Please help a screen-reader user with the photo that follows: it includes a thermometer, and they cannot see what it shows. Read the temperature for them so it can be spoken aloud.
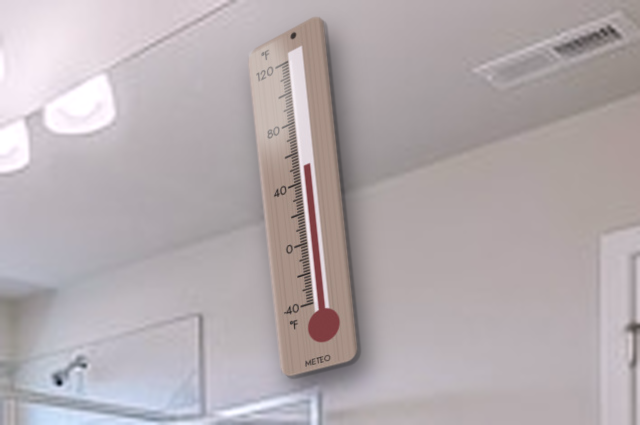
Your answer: 50 °F
